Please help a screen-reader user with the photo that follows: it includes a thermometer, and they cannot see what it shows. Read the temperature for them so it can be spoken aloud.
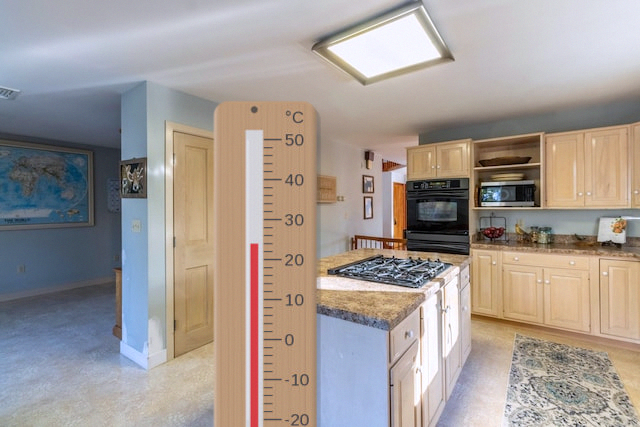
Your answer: 24 °C
